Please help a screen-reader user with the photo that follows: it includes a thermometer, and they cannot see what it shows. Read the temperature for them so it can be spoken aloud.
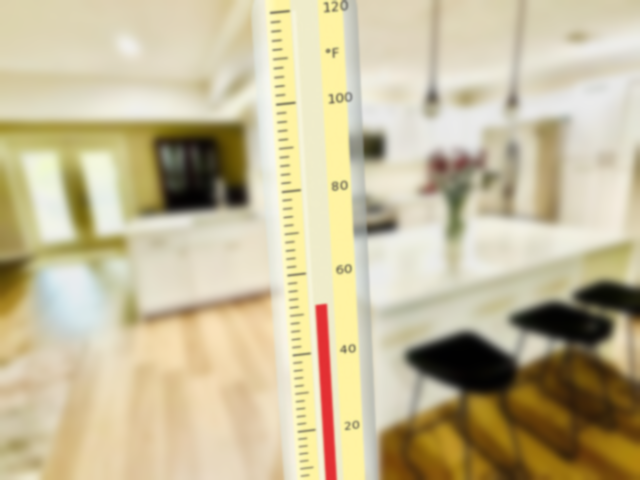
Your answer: 52 °F
